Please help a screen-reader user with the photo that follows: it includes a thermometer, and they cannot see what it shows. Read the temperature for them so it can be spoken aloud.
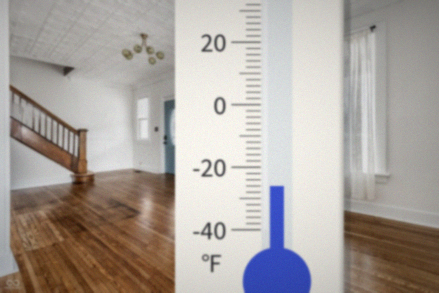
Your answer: -26 °F
